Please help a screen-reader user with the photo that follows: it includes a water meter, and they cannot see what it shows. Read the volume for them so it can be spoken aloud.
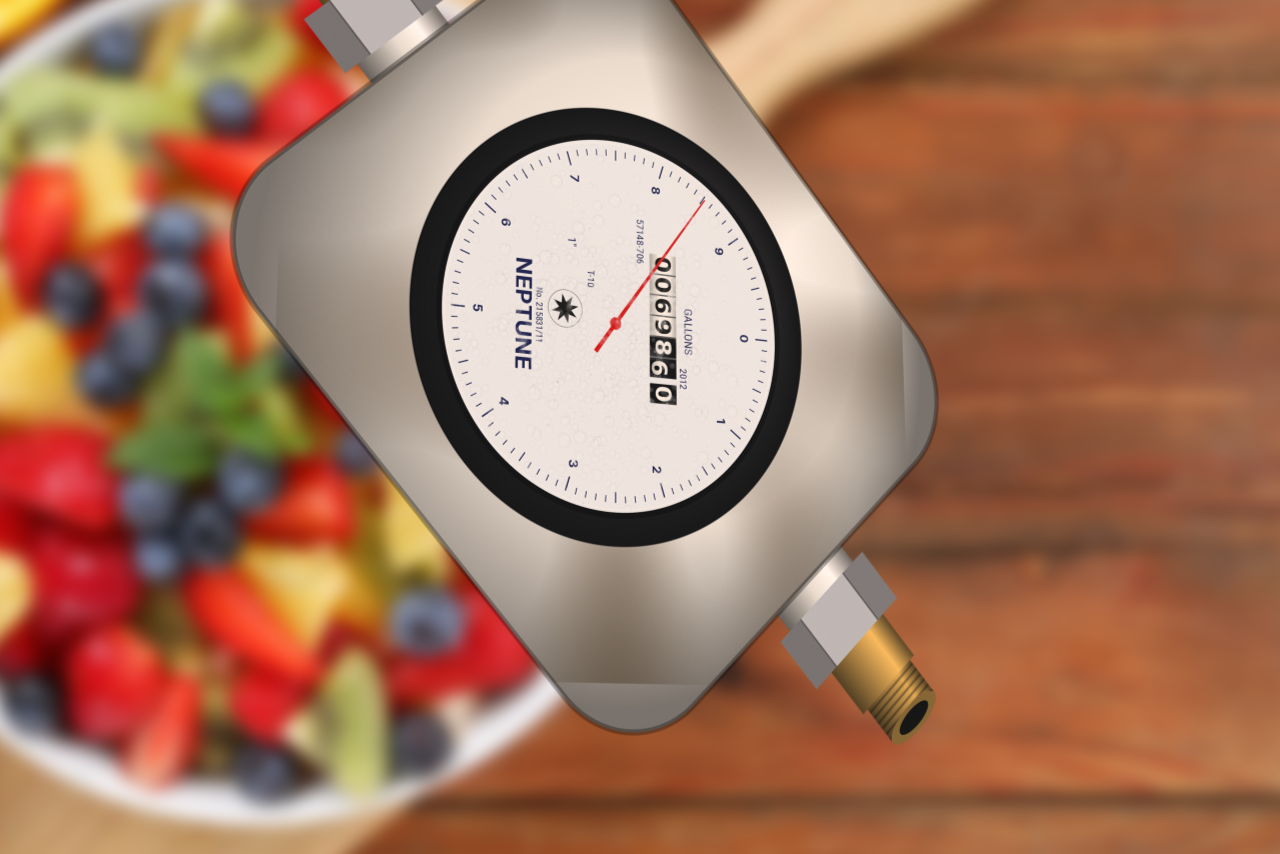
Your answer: 69858.5 gal
